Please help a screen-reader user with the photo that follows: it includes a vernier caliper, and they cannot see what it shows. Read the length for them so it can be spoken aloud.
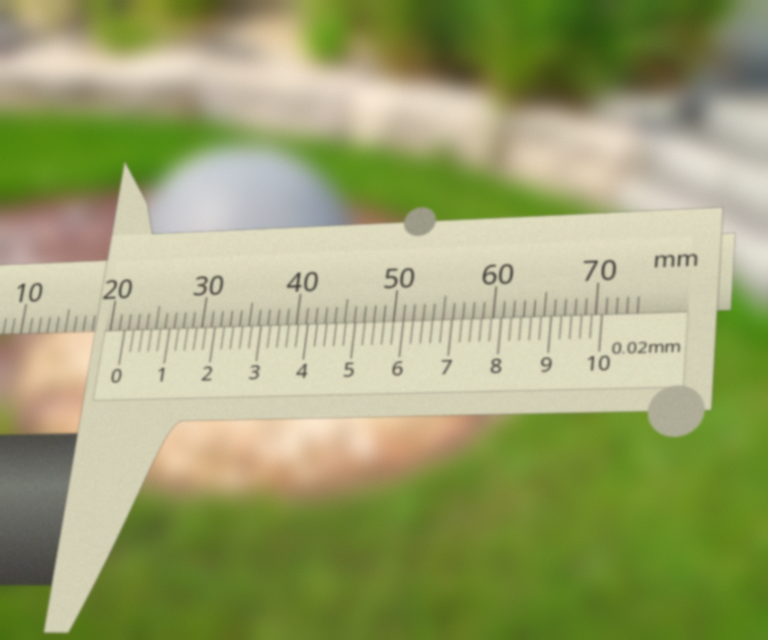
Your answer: 21.6 mm
